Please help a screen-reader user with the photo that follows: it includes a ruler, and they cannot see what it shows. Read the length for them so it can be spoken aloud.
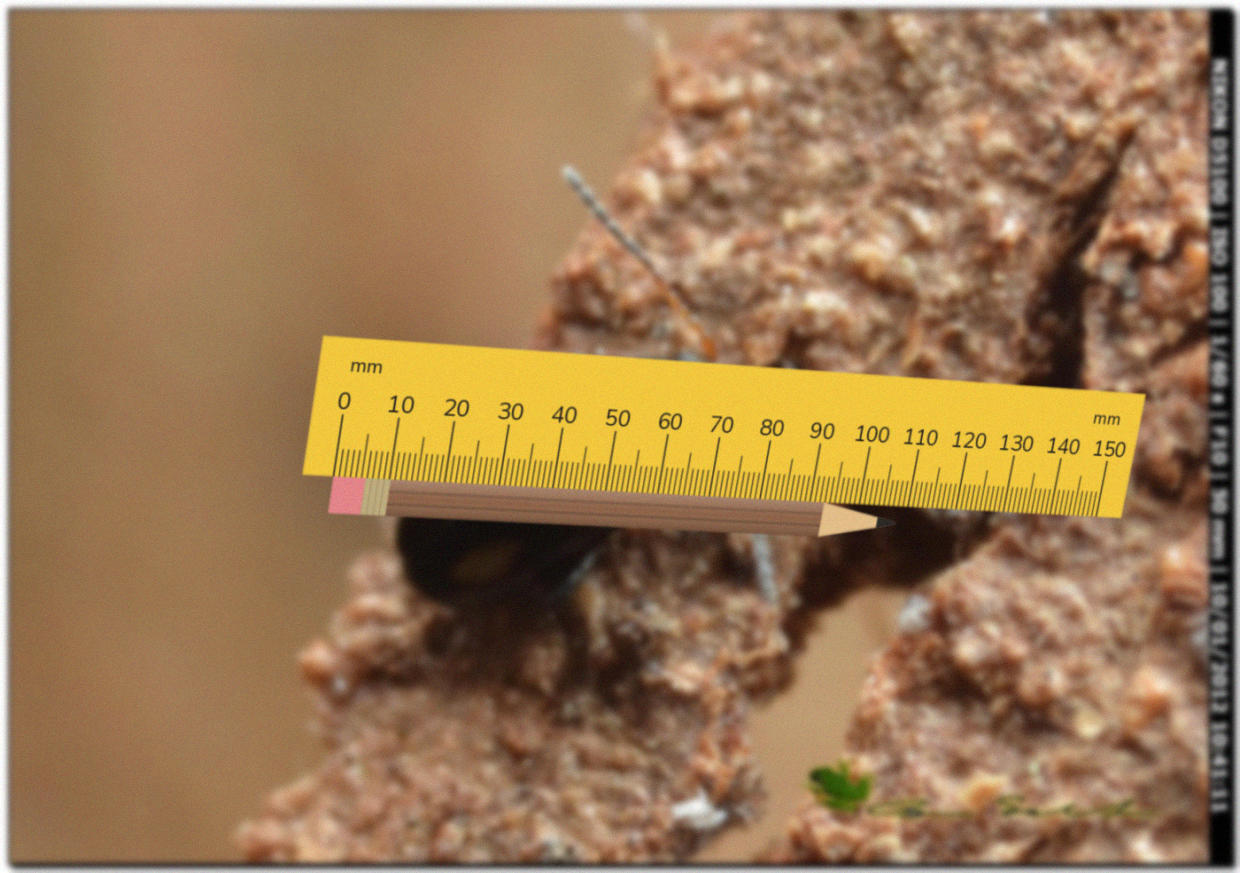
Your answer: 108 mm
